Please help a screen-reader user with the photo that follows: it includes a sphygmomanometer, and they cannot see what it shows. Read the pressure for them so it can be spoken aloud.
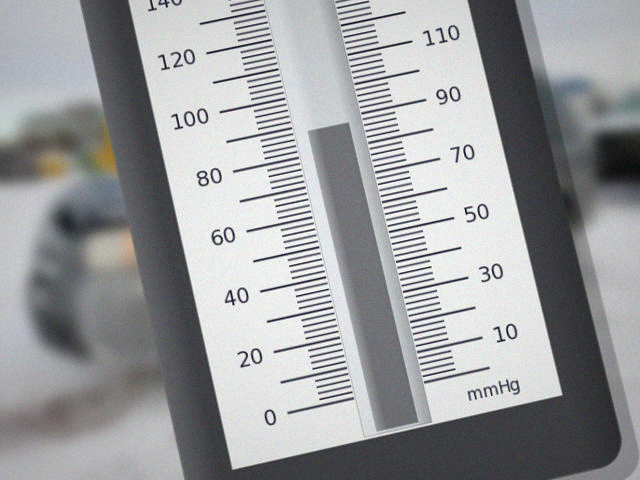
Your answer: 88 mmHg
